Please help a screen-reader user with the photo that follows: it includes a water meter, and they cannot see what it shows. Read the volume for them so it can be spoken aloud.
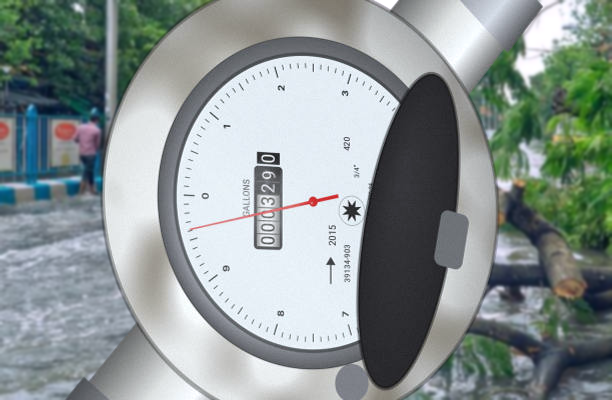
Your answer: 3289.6 gal
